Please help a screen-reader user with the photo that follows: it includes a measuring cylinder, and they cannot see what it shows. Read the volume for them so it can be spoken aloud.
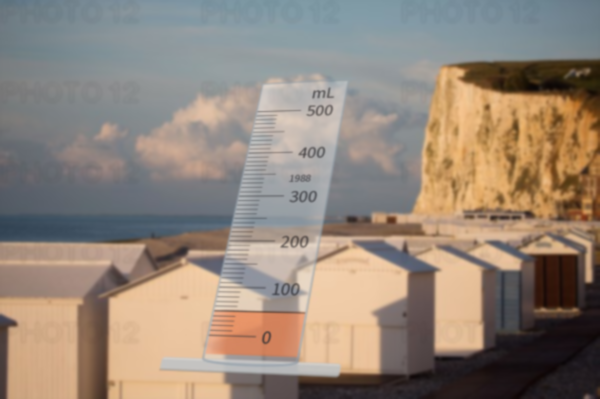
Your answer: 50 mL
